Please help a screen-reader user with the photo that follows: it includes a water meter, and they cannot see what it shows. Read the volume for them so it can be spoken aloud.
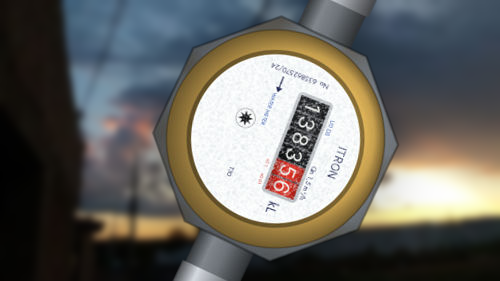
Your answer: 1383.56 kL
